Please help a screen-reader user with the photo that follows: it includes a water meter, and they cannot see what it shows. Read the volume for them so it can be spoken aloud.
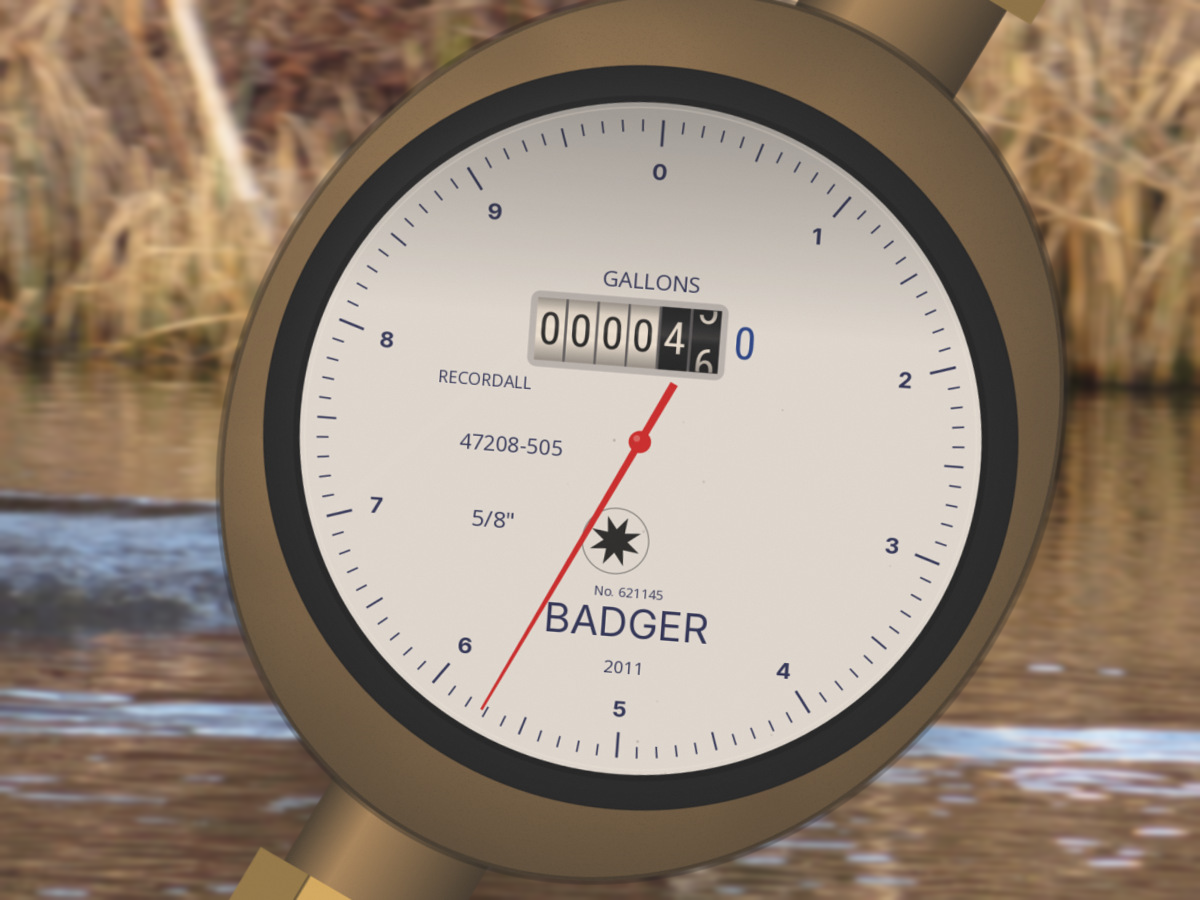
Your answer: 455.7 gal
